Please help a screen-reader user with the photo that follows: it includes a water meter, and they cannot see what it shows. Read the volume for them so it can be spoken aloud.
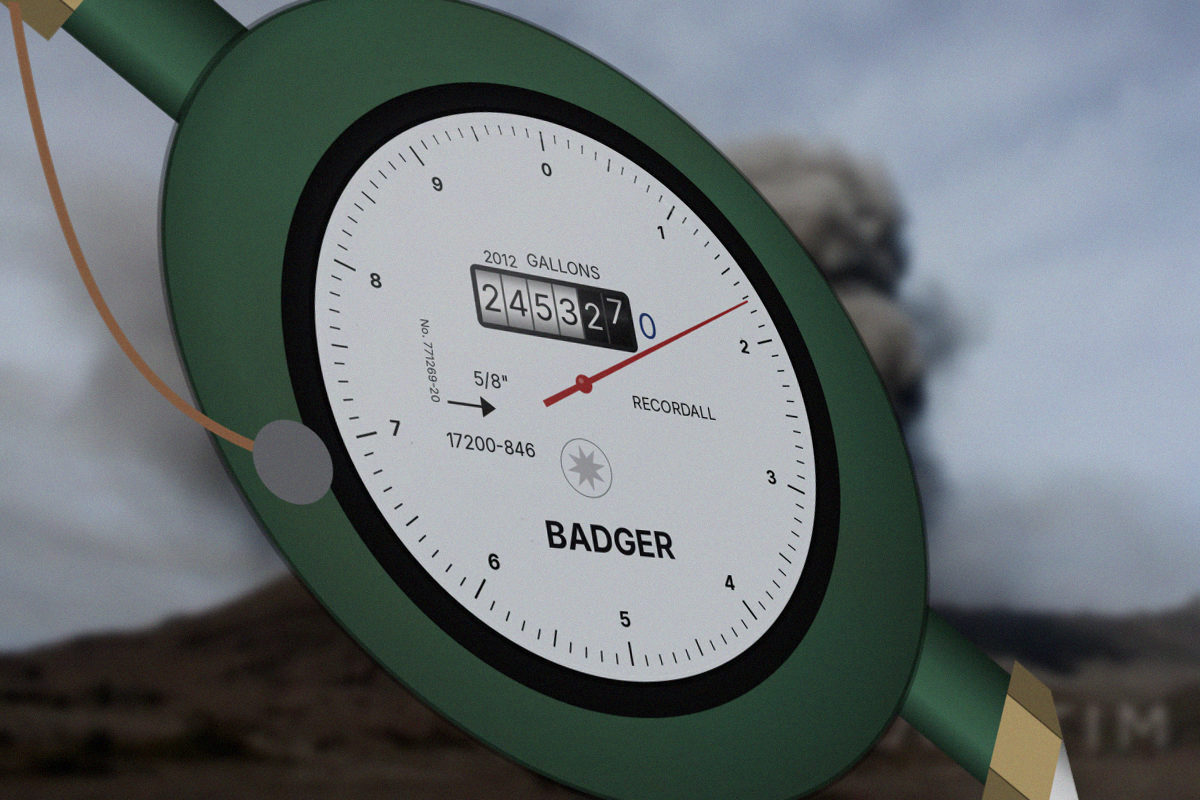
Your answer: 2453271.7 gal
